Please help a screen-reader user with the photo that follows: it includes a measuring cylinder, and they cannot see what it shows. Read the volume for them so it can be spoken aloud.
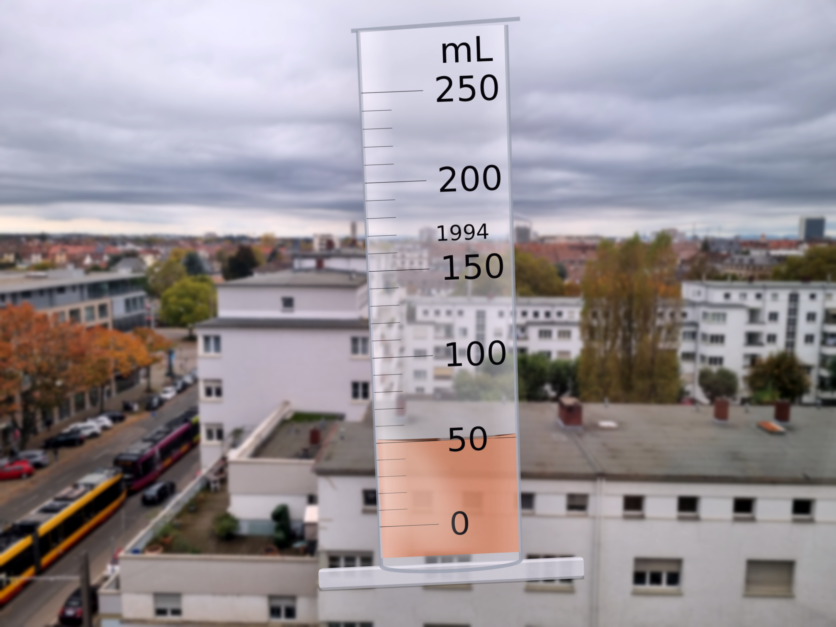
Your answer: 50 mL
